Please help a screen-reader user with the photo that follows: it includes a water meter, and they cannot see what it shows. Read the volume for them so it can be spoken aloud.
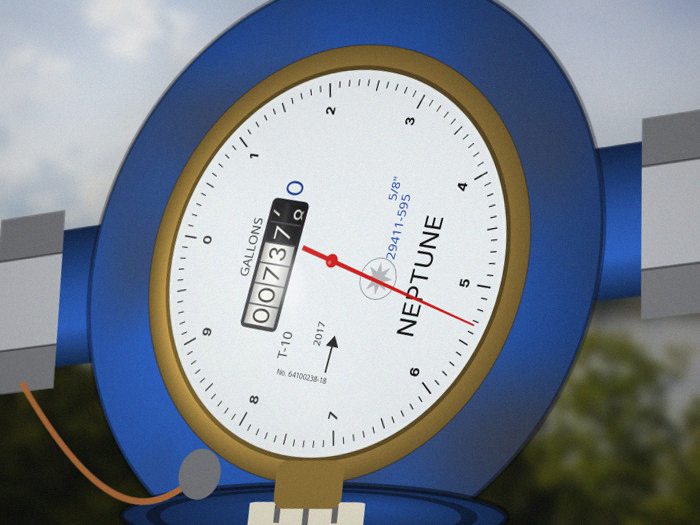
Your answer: 73775.3 gal
